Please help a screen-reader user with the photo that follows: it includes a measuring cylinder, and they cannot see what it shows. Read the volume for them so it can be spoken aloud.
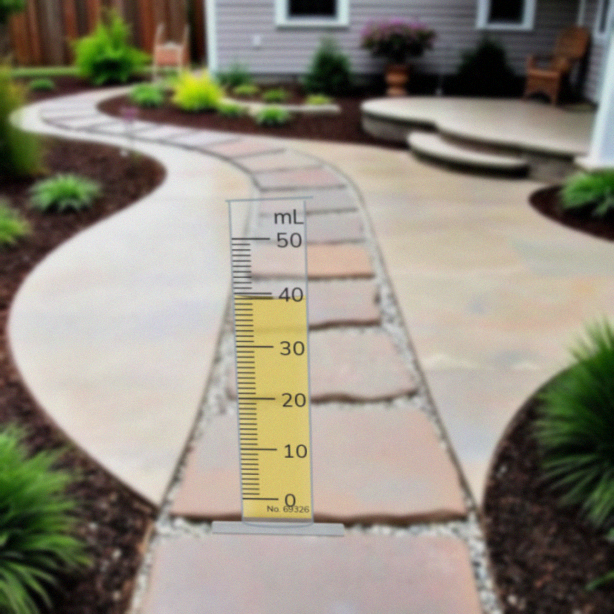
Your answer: 39 mL
